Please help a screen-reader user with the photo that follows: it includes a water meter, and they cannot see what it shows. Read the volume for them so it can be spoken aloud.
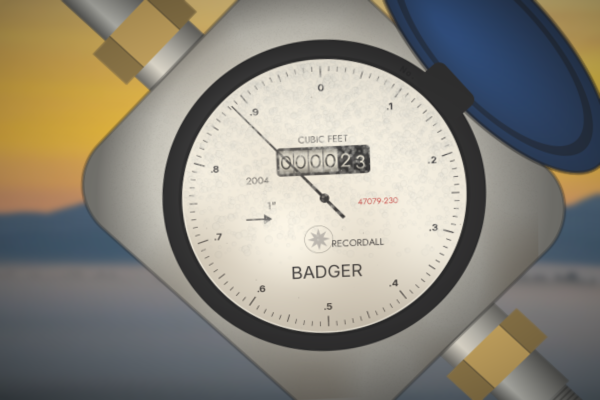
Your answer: 22.88 ft³
